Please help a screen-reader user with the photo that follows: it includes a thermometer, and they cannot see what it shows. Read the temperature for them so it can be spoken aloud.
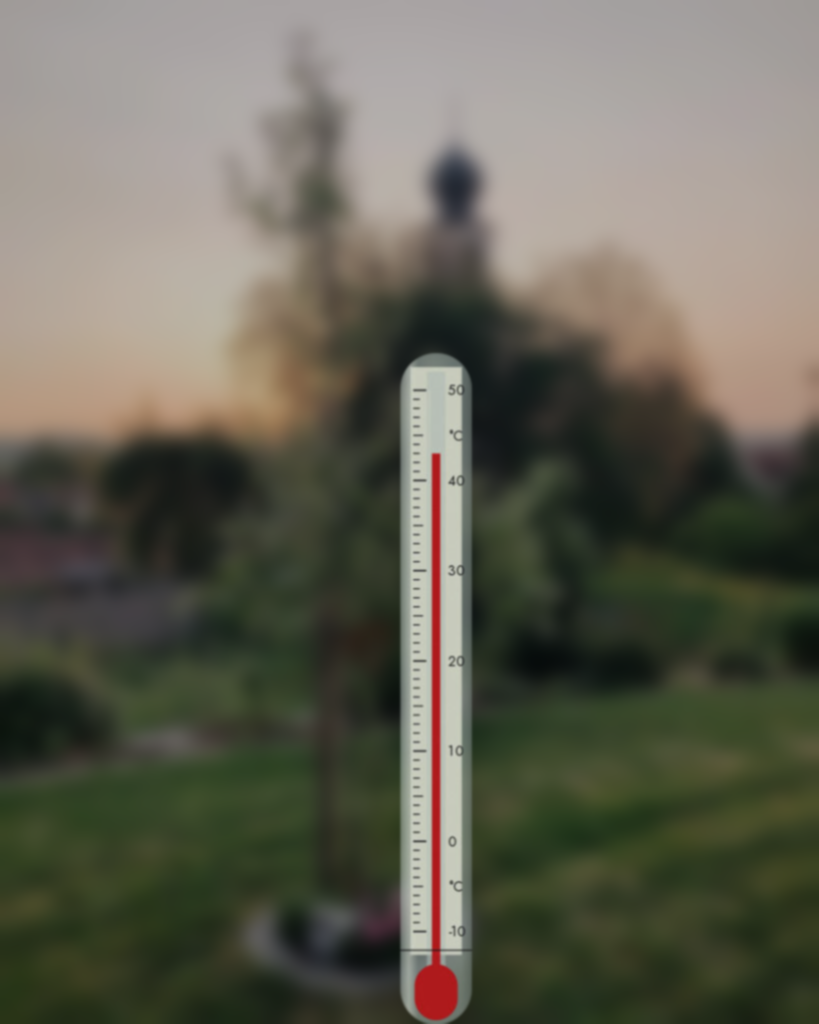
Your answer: 43 °C
